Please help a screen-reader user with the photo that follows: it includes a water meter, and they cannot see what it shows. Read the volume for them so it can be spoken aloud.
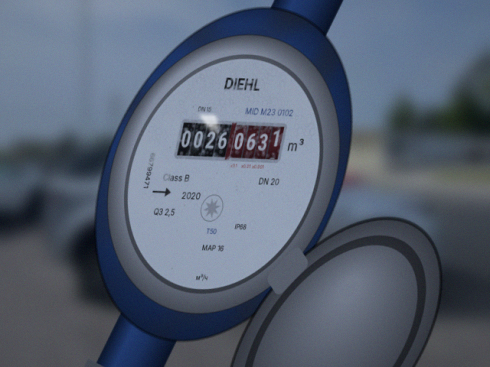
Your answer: 26.0631 m³
